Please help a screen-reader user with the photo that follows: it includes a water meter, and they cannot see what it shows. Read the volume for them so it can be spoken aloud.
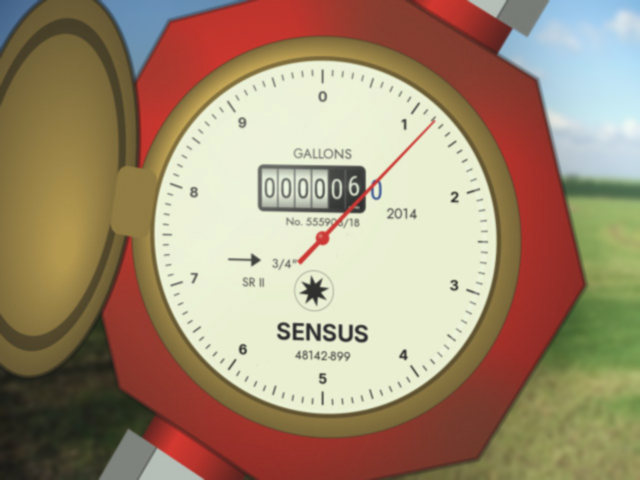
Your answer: 61.2 gal
